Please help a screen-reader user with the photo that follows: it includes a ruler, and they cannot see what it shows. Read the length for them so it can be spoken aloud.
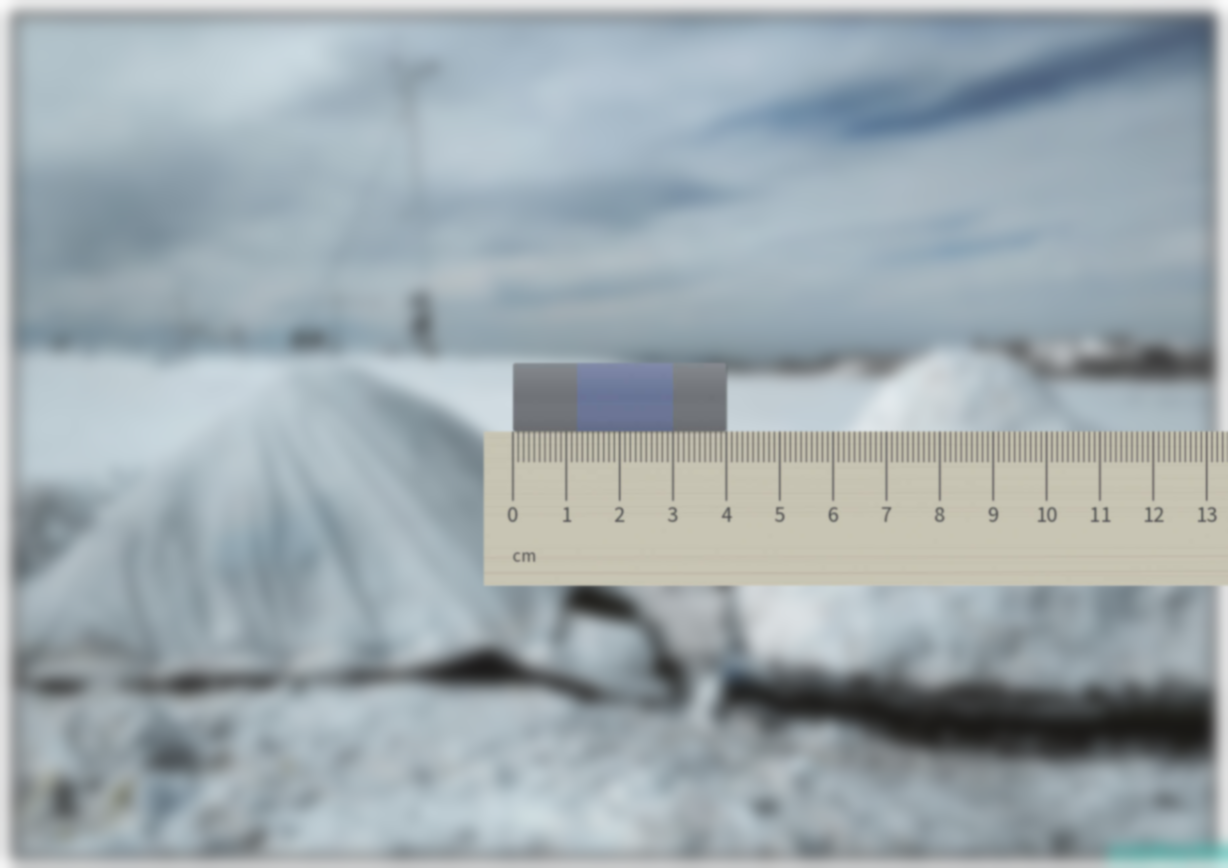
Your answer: 4 cm
